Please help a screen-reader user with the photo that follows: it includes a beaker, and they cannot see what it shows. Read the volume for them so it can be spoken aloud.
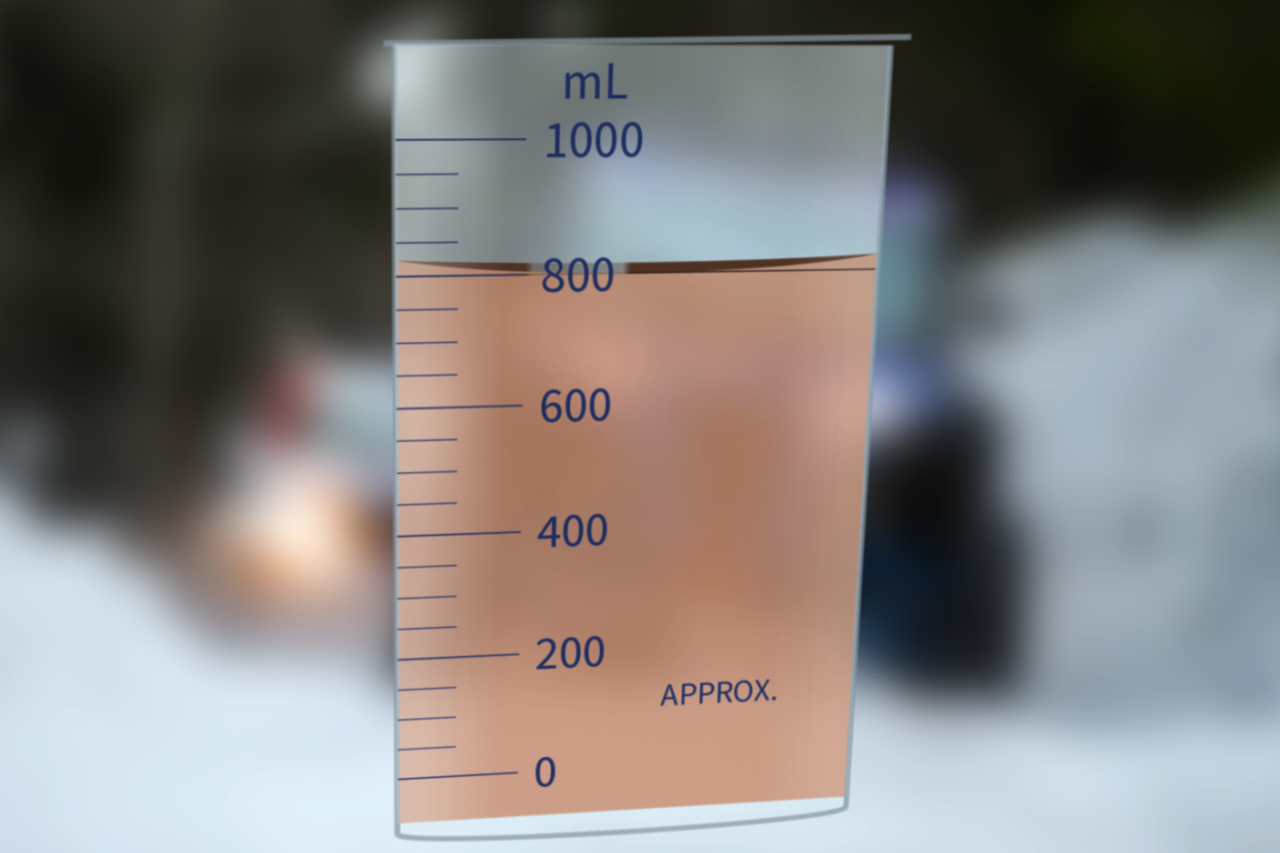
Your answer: 800 mL
